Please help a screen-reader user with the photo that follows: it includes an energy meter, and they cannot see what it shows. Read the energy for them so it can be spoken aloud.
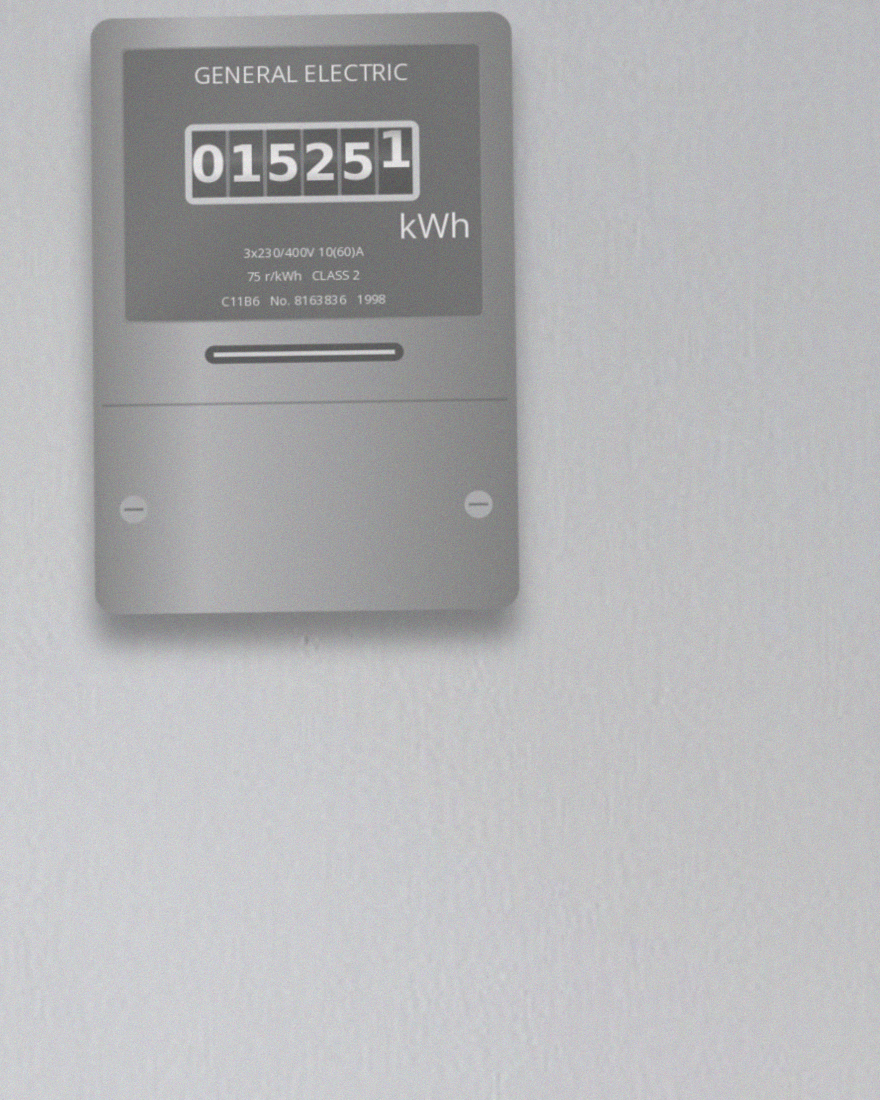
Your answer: 15251 kWh
